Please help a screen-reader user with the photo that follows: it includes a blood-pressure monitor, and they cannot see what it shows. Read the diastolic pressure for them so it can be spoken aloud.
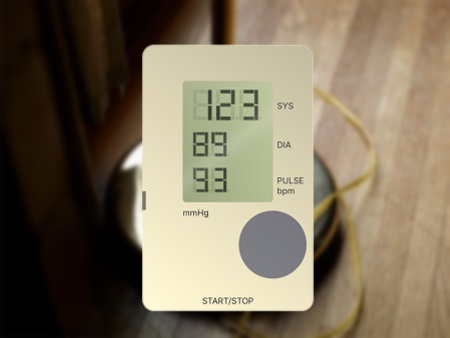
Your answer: 89 mmHg
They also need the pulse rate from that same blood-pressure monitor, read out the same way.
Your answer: 93 bpm
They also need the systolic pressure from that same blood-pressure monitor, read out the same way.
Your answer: 123 mmHg
